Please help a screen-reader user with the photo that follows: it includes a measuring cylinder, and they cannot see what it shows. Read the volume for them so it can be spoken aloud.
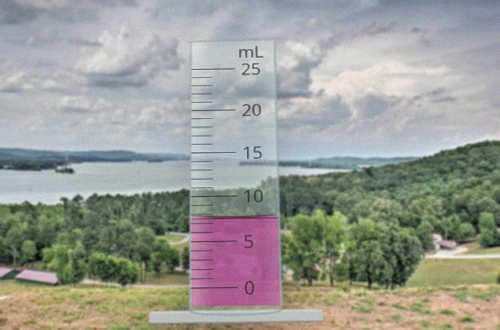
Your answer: 7.5 mL
